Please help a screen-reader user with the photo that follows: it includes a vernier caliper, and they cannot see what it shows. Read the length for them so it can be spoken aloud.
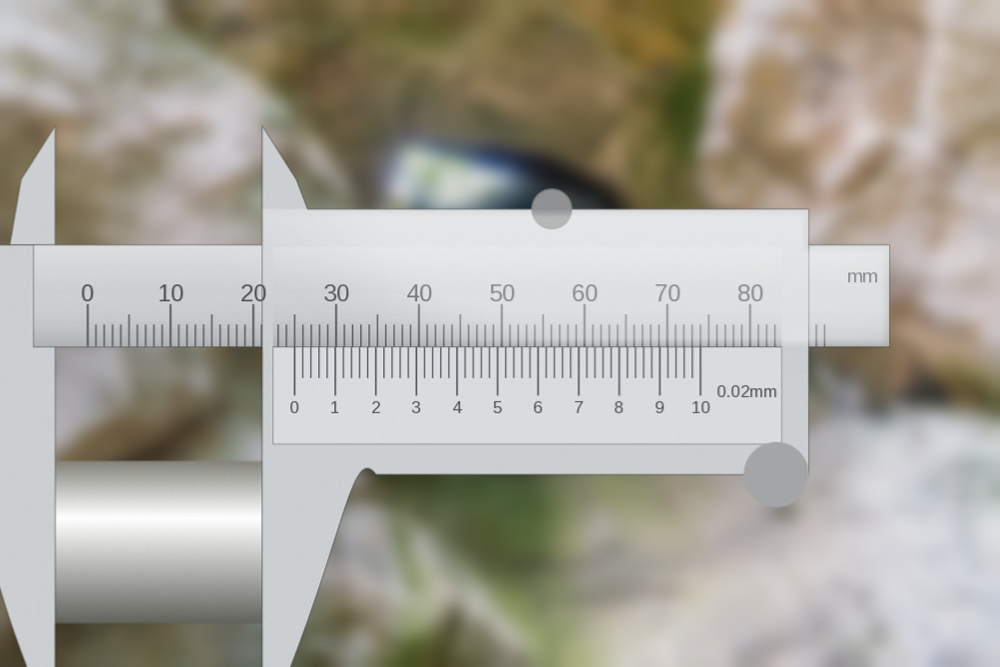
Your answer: 25.0 mm
